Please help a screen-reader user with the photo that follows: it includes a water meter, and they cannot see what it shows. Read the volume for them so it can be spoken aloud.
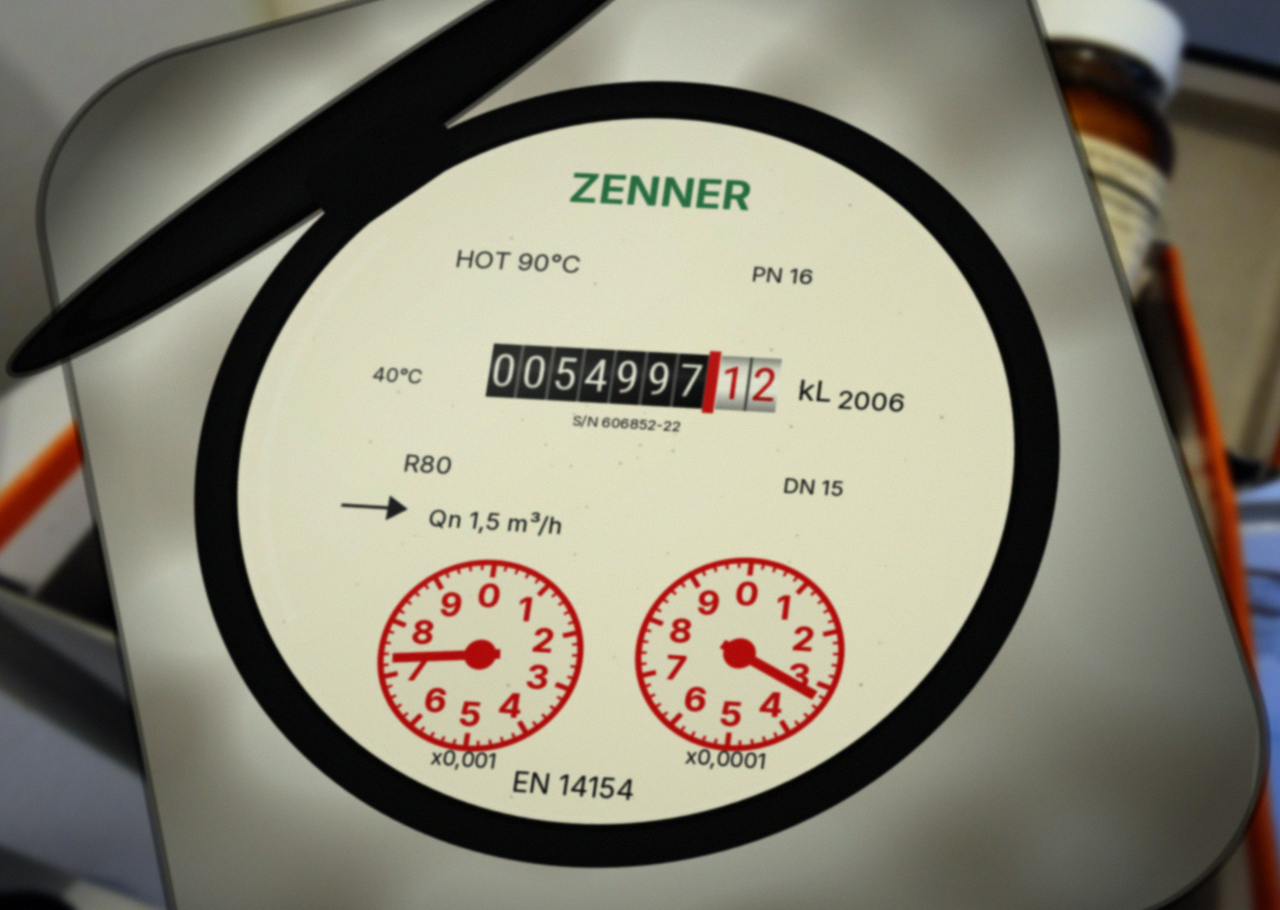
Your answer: 54997.1273 kL
